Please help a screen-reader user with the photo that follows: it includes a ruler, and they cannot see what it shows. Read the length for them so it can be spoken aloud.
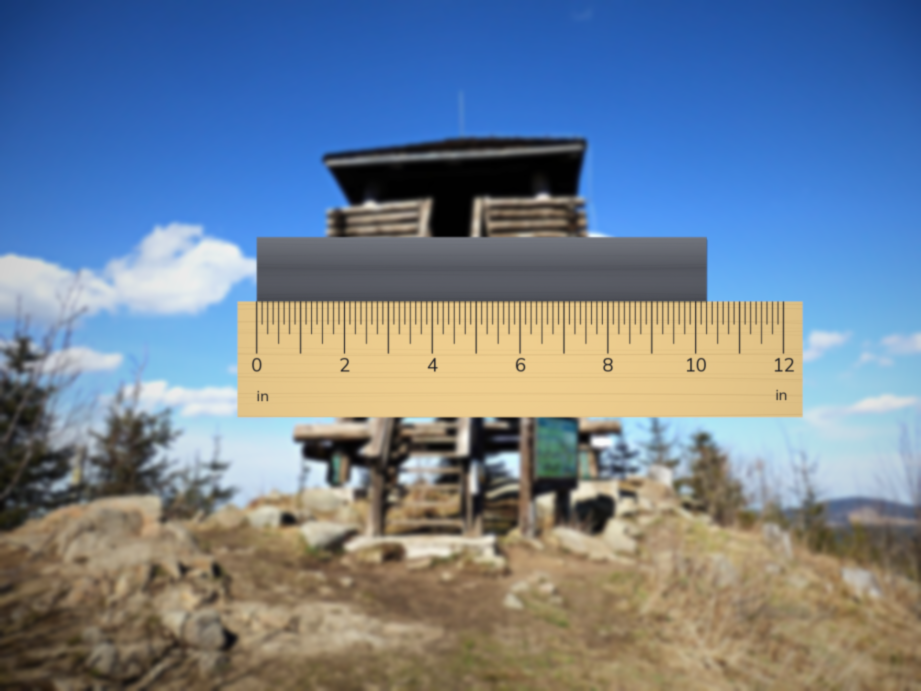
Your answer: 10.25 in
